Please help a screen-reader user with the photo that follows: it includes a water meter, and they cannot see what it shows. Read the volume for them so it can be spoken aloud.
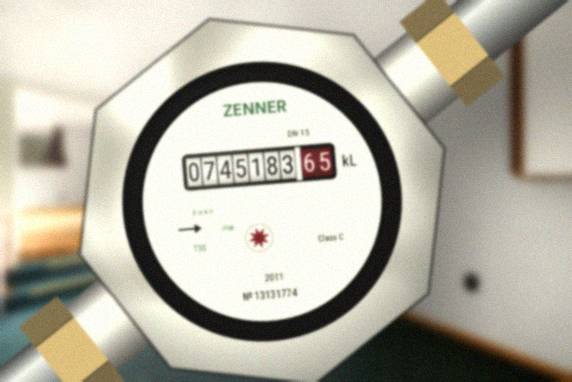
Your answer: 745183.65 kL
